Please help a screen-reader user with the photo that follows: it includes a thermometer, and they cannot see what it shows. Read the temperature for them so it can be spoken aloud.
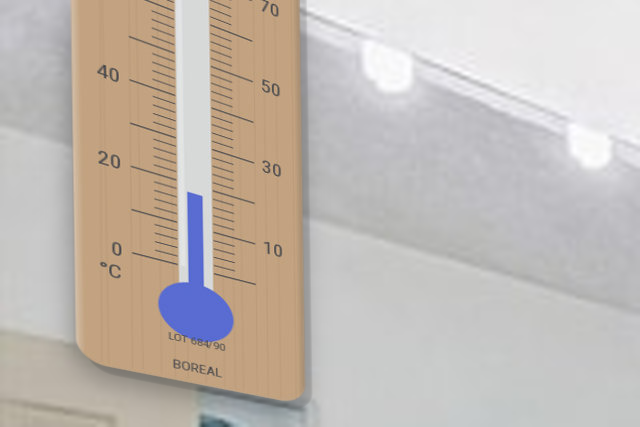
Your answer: 18 °C
